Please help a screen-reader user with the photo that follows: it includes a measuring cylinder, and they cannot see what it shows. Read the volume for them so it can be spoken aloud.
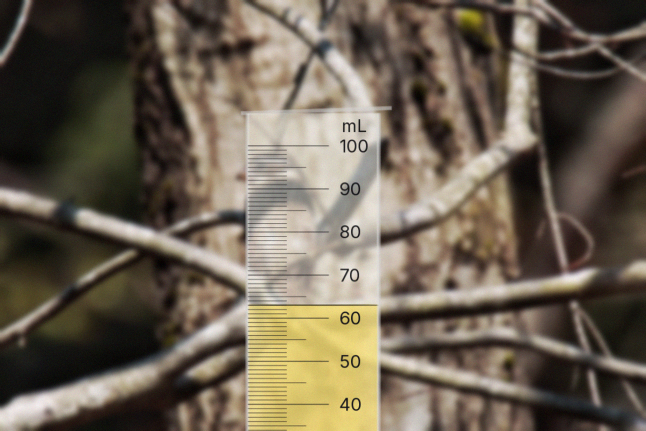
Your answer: 63 mL
